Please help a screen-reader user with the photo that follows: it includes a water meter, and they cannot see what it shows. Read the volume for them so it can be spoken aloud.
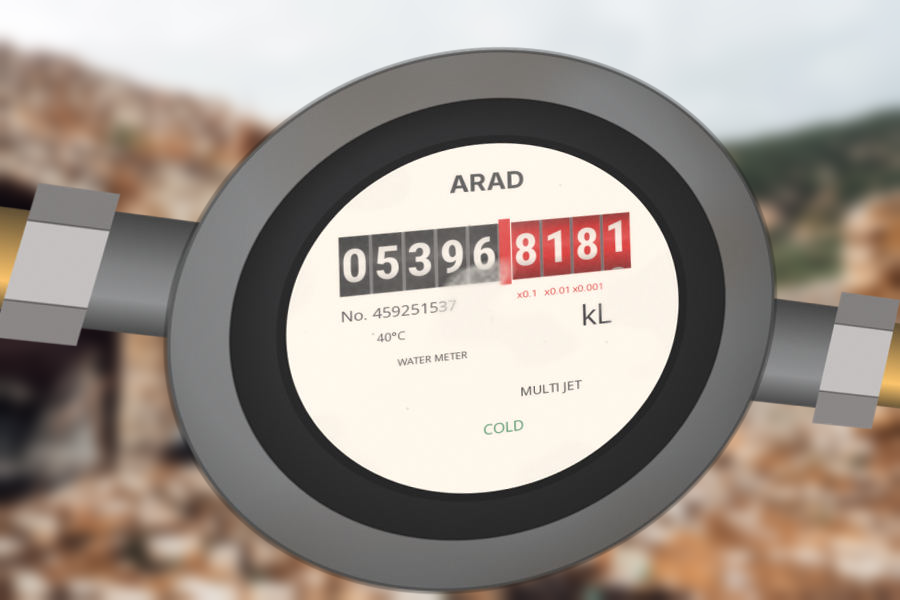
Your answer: 5396.8181 kL
